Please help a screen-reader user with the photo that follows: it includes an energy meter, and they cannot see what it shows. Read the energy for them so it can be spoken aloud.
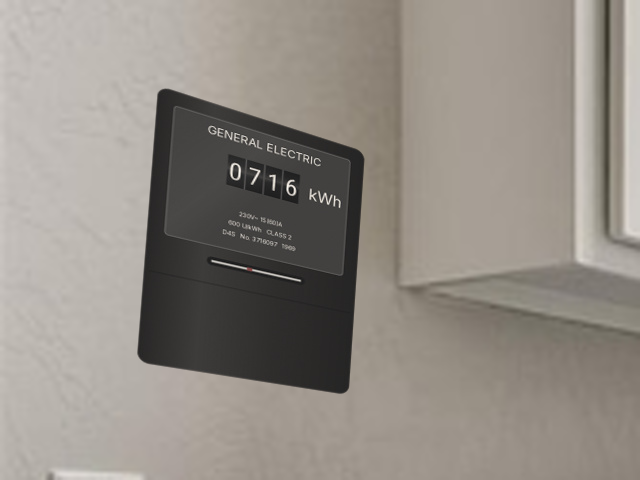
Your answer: 716 kWh
